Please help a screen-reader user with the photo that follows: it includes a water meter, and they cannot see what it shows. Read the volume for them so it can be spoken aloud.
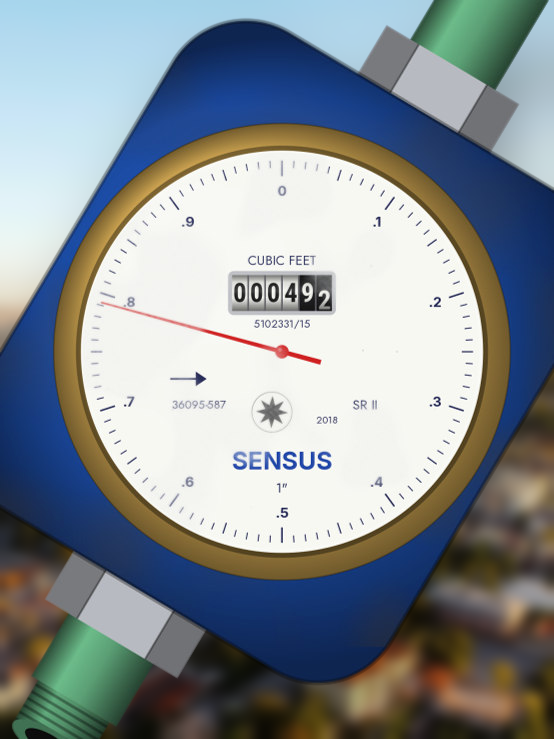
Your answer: 491.79 ft³
